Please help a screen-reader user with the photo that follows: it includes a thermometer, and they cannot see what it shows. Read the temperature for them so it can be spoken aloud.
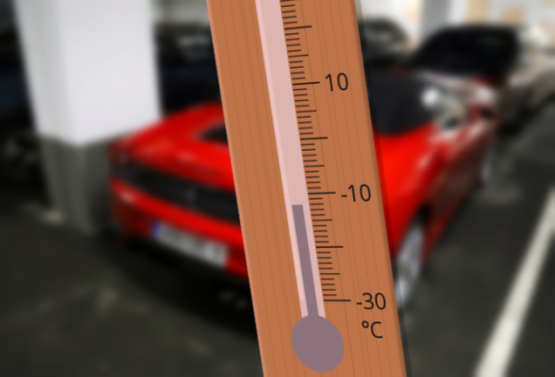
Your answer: -12 °C
